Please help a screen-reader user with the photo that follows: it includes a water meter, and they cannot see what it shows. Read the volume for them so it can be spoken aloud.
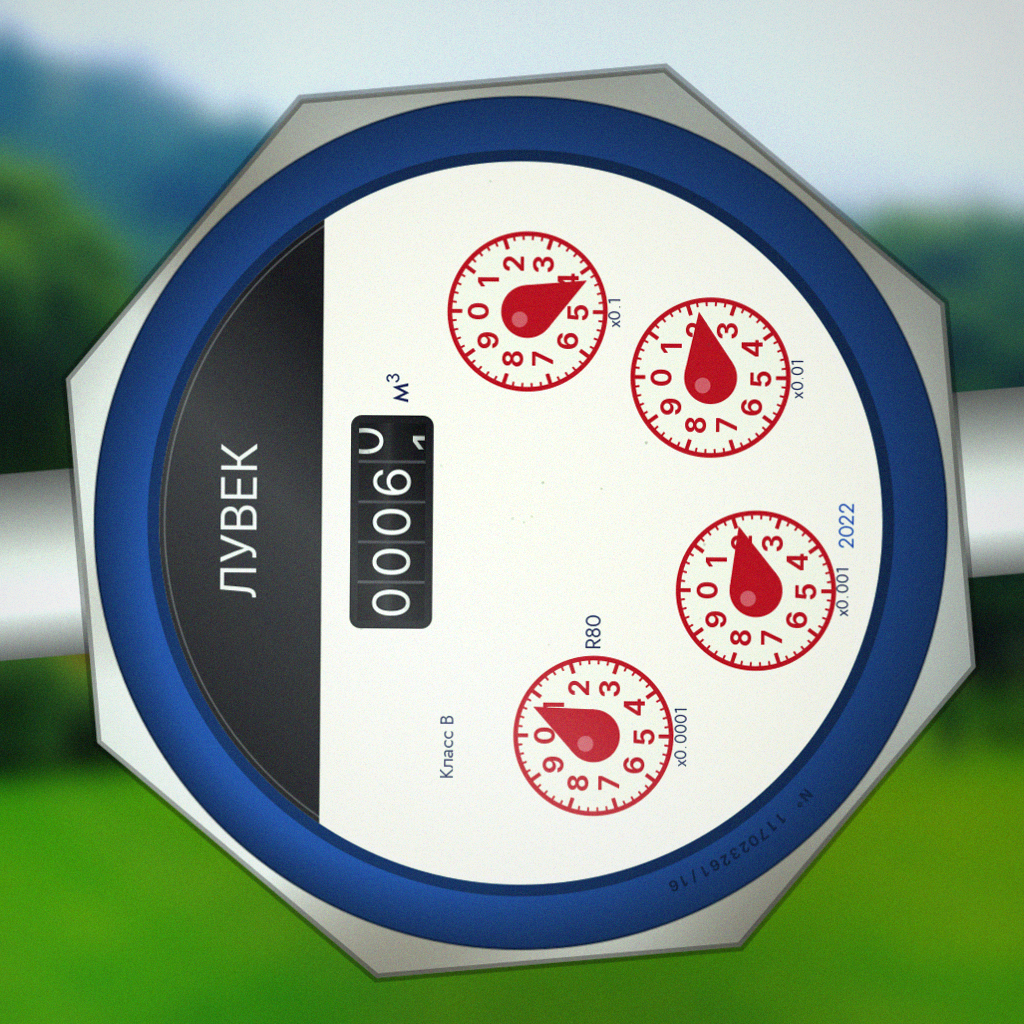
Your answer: 60.4220 m³
